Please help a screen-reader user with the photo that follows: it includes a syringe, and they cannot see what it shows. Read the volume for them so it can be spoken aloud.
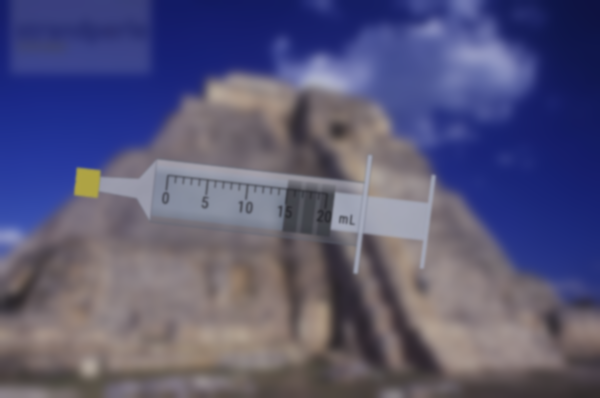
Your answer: 15 mL
